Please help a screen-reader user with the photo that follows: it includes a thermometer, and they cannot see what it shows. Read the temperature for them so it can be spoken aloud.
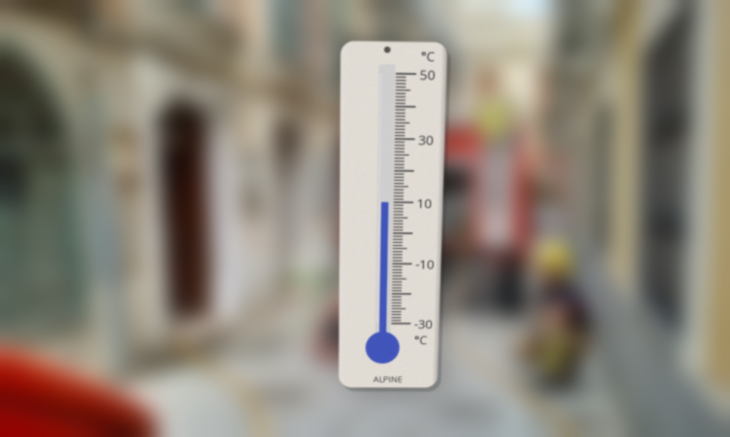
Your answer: 10 °C
